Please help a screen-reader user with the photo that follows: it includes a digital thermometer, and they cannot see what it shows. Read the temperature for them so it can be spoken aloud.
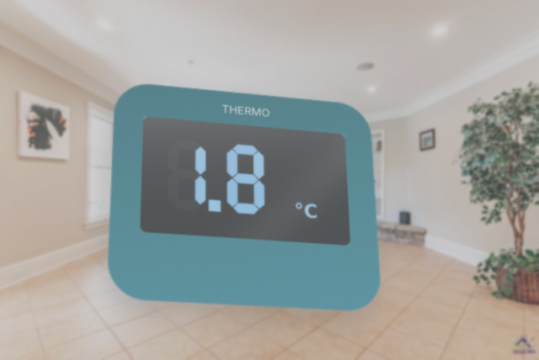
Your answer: 1.8 °C
